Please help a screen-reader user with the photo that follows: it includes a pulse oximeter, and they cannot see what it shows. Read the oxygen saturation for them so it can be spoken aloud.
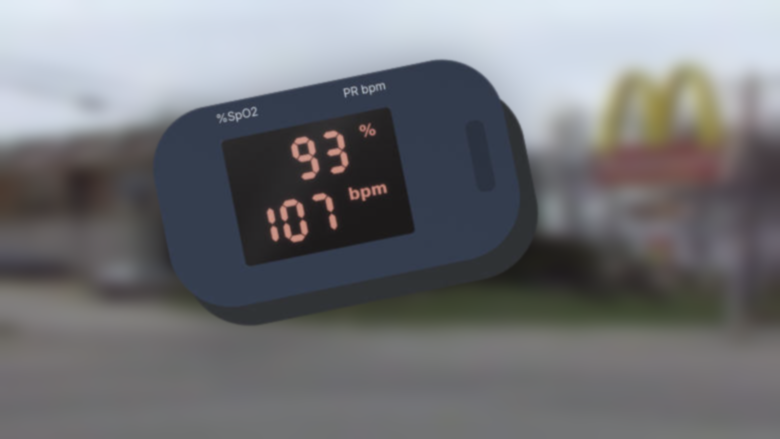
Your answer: 93 %
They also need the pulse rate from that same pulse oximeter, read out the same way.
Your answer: 107 bpm
